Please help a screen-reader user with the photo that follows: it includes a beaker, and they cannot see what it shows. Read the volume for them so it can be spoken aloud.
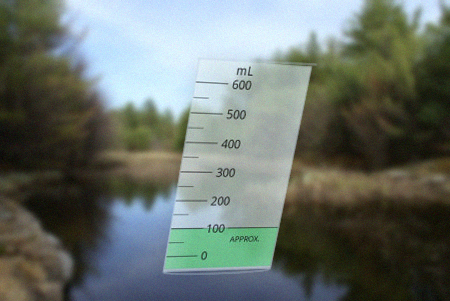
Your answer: 100 mL
